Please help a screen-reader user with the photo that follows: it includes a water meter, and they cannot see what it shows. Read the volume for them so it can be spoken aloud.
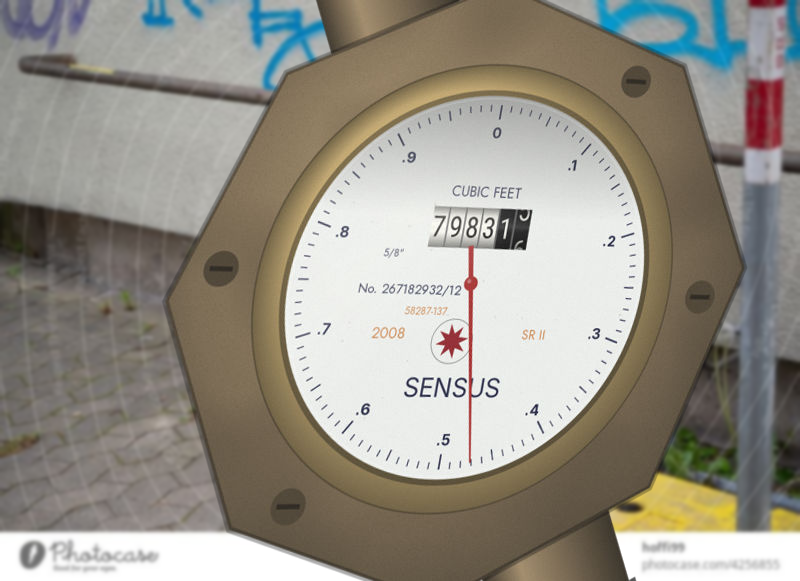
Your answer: 798315.47 ft³
